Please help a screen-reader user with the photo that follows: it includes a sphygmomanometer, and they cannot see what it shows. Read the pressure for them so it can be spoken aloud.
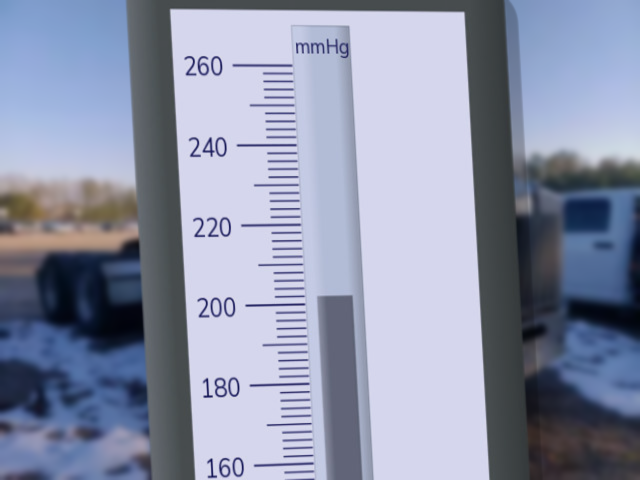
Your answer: 202 mmHg
